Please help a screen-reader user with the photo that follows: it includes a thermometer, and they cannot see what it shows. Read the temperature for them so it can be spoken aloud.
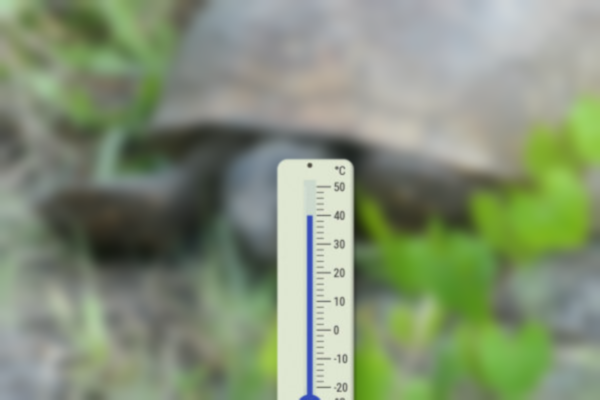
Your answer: 40 °C
